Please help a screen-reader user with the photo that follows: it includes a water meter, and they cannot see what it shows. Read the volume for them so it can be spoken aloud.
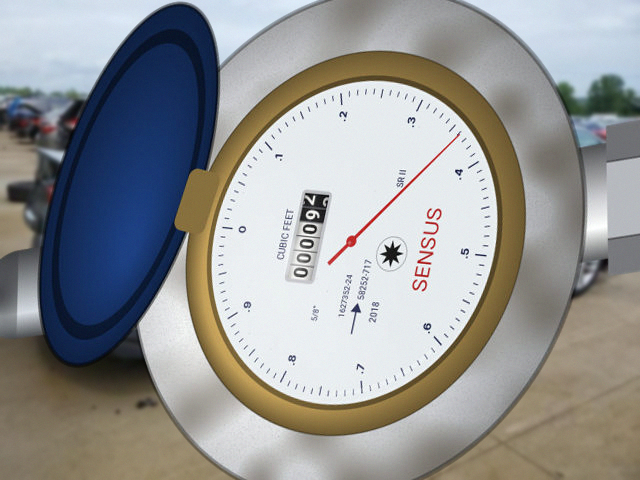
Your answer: 92.36 ft³
